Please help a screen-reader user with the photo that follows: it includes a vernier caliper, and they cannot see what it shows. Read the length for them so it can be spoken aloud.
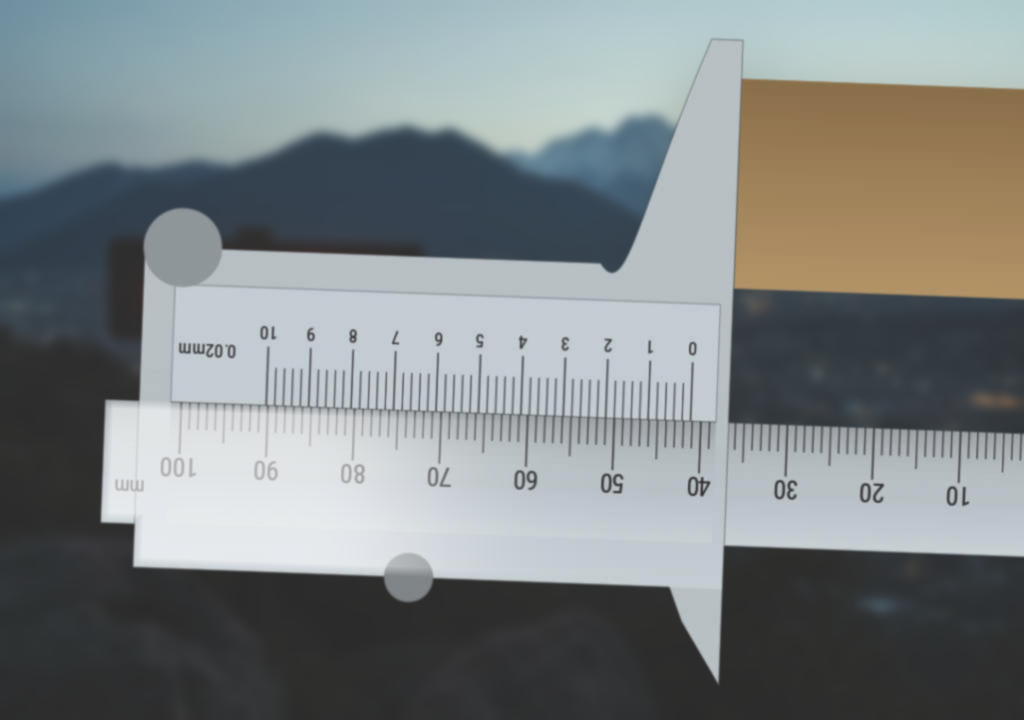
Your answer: 41.2 mm
